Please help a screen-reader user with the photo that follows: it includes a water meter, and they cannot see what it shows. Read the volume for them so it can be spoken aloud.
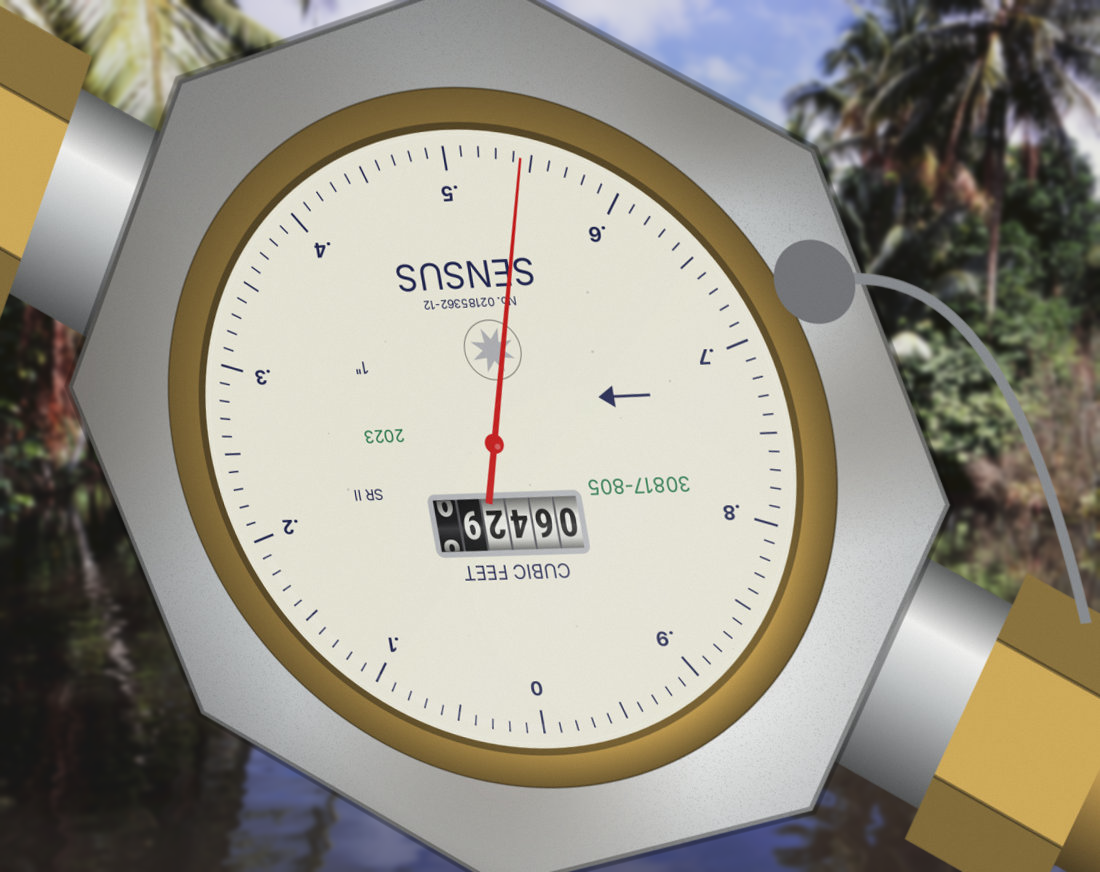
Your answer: 64298.54 ft³
